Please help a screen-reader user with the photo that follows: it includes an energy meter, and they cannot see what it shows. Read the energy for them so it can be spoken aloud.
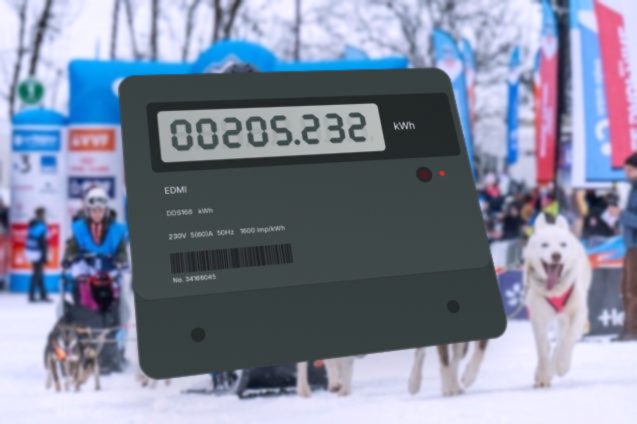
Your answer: 205.232 kWh
